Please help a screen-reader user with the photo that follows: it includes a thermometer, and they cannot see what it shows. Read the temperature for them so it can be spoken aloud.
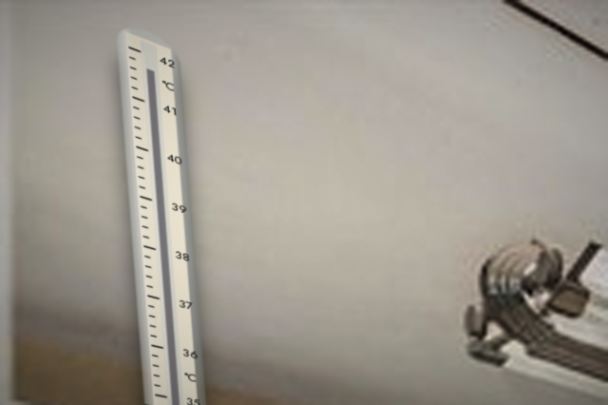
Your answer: 41.7 °C
